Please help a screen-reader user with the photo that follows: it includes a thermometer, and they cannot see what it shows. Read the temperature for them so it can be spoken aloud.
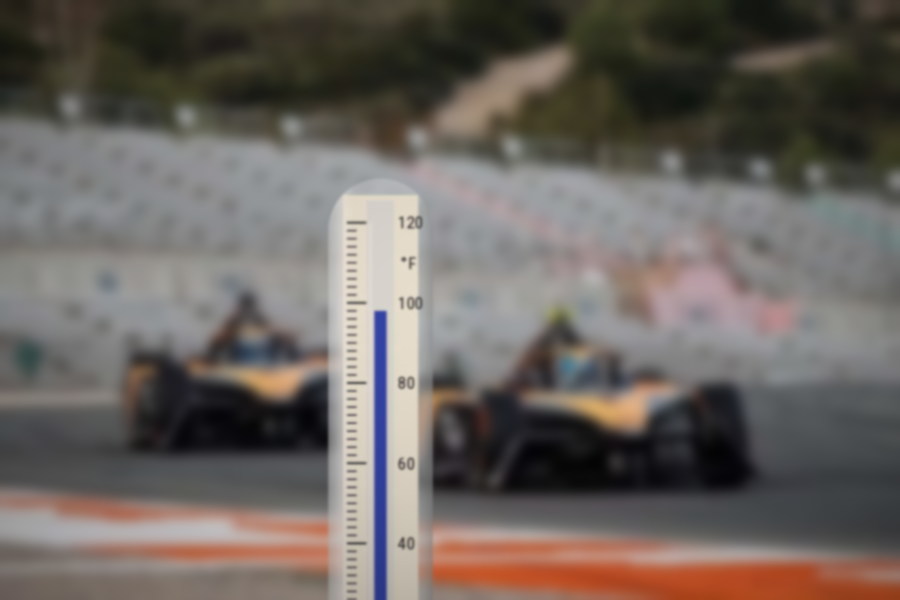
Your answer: 98 °F
